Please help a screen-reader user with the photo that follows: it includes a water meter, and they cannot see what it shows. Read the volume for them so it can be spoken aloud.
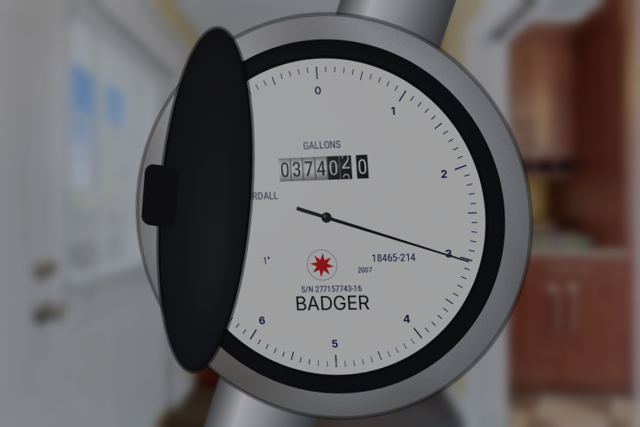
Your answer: 374023.0 gal
